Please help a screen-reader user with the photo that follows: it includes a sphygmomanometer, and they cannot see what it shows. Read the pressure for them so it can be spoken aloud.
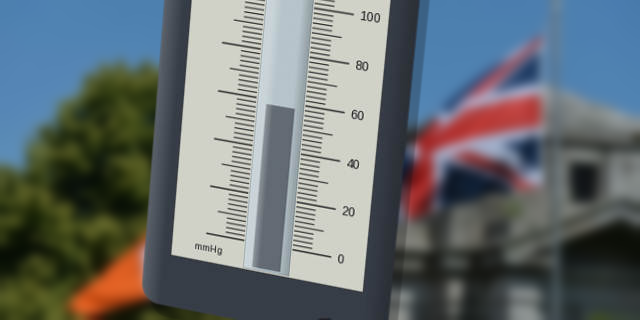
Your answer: 58 mmHg
